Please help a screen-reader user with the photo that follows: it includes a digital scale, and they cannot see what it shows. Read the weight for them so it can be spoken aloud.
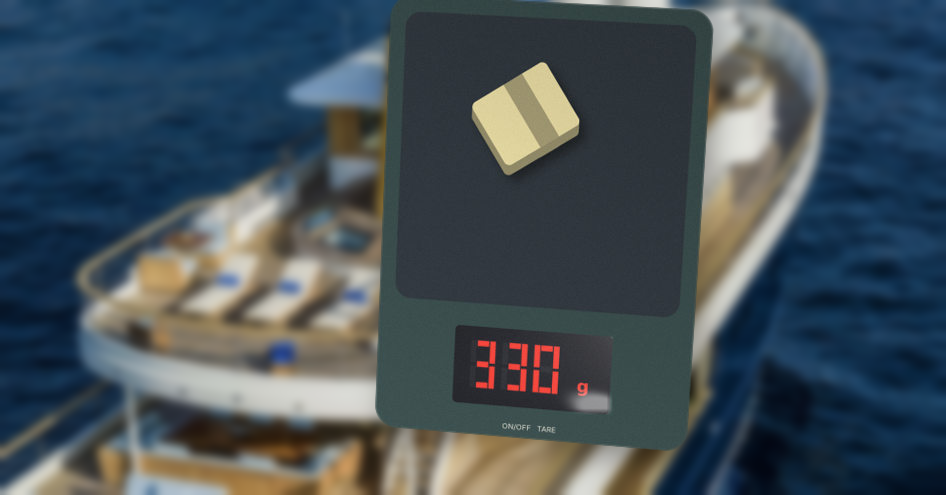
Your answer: 330 g
